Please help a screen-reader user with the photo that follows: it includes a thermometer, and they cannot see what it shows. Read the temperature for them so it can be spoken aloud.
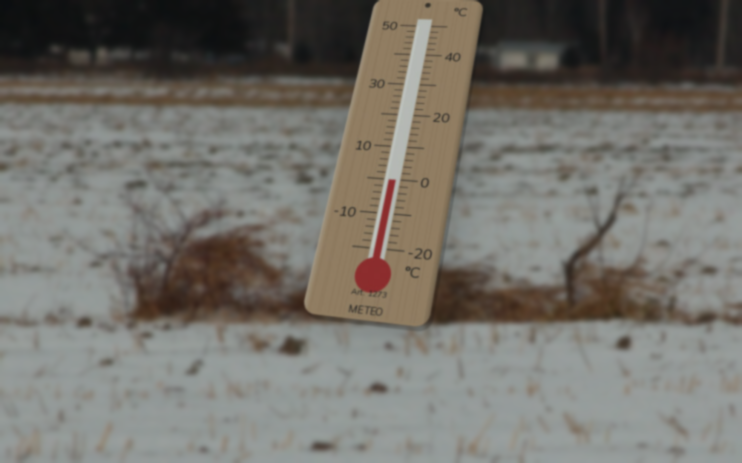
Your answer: 0 °C
